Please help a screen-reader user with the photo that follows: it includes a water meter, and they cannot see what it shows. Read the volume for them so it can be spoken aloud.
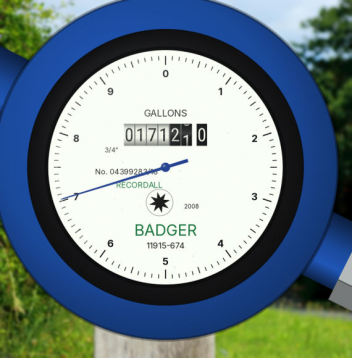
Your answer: 171207.0 gal
